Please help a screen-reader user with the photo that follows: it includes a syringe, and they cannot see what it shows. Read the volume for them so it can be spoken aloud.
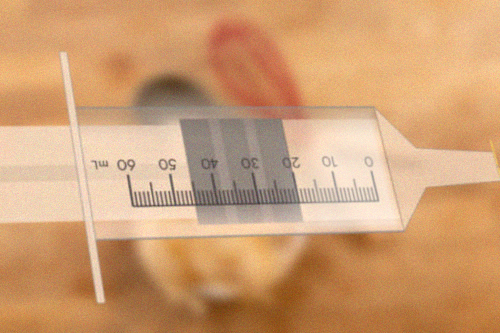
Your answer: 20 mL
